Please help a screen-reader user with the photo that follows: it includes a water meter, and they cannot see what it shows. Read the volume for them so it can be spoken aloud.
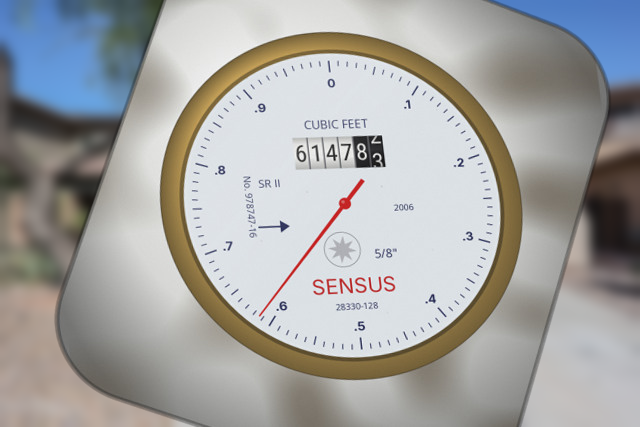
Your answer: 614782.61 ft³
